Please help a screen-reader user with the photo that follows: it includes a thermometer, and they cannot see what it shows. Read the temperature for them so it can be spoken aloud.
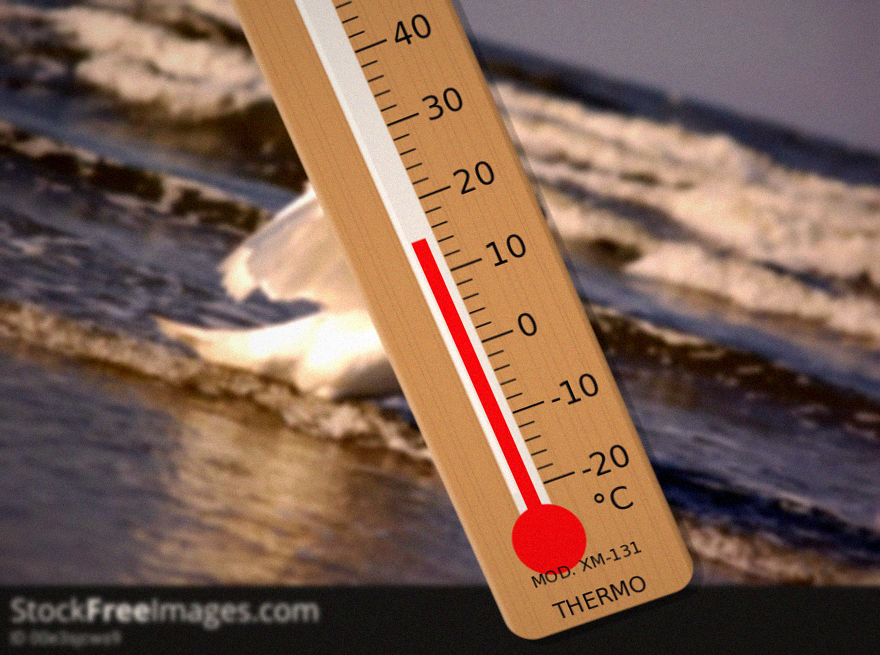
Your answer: 15 °C
